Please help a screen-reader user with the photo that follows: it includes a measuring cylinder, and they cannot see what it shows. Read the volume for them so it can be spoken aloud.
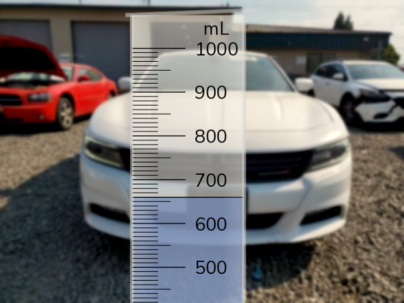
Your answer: 660 mL
